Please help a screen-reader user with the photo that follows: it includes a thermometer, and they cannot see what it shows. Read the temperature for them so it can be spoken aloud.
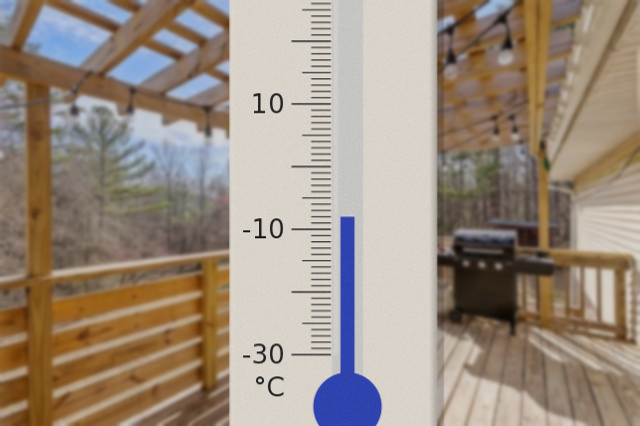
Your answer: -8 °C
